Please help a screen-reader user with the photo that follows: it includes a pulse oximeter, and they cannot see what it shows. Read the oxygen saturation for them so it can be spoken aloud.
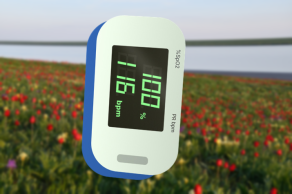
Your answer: 100 %
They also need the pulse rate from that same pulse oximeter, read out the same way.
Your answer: 116 bpm
